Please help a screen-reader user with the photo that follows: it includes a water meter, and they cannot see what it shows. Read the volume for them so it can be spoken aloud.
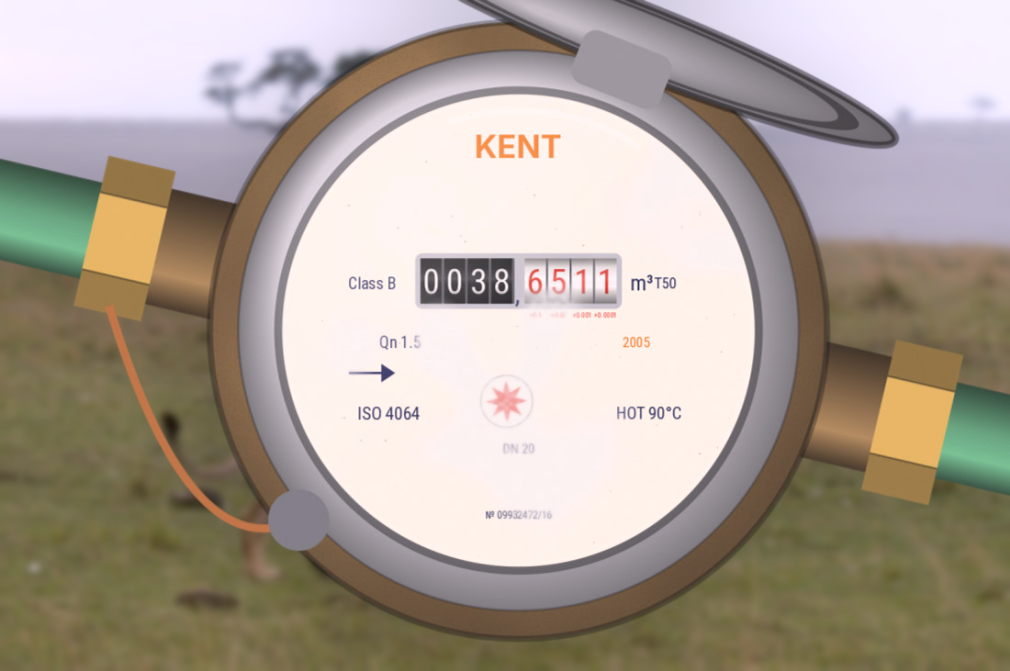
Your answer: 38.6511 m³
